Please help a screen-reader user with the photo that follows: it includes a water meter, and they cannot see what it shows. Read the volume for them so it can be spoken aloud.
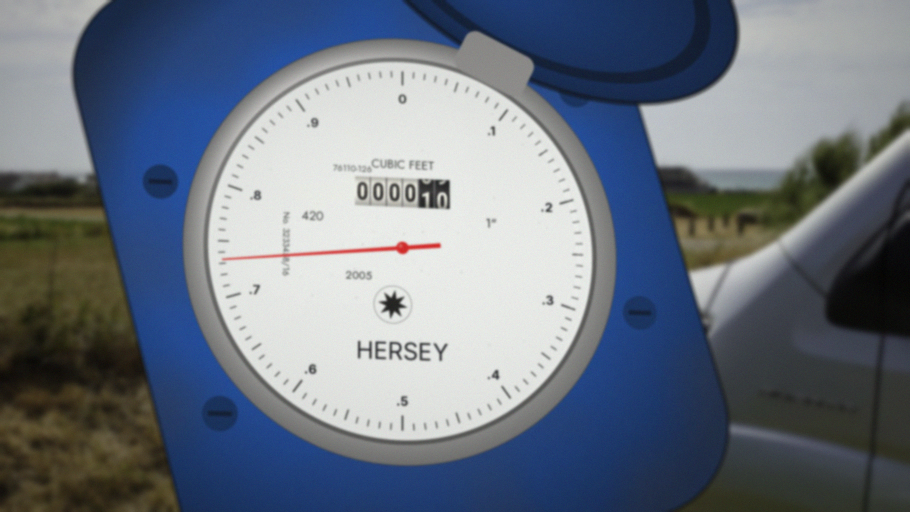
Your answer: 9.73 ft³
